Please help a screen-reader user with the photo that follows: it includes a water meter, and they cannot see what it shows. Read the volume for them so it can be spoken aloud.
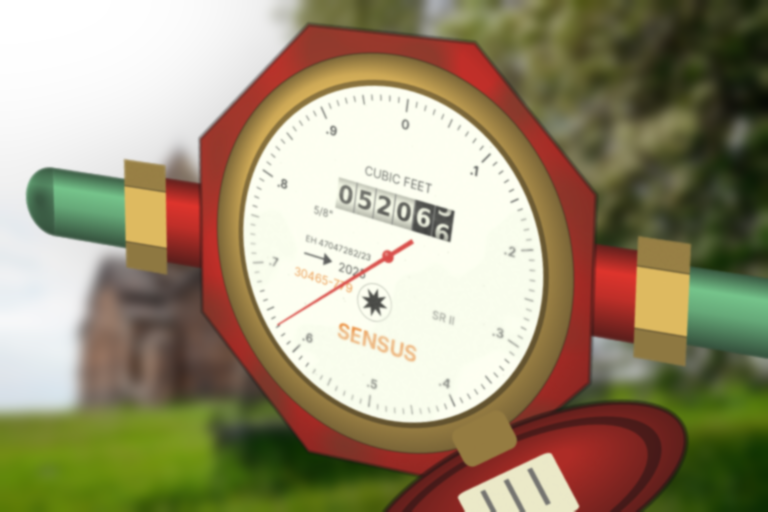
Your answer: 52065.63 ft³
